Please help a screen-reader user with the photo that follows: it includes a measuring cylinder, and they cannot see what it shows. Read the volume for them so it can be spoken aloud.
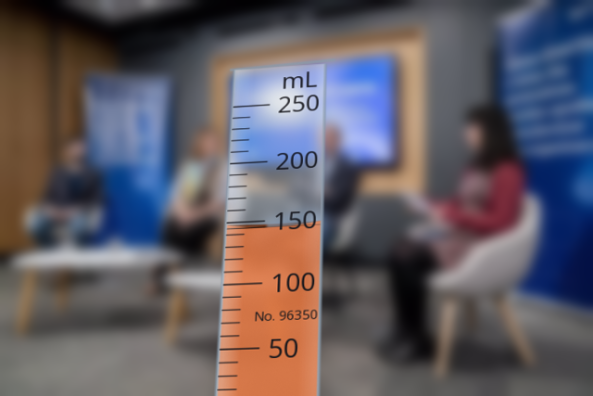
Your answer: 145 mL
